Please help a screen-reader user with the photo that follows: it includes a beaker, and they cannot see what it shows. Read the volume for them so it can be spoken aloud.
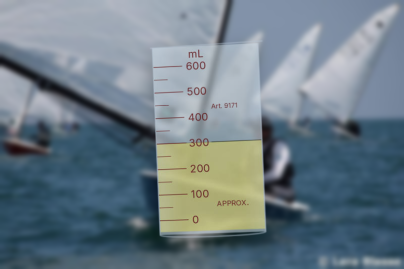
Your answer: 300 mL
